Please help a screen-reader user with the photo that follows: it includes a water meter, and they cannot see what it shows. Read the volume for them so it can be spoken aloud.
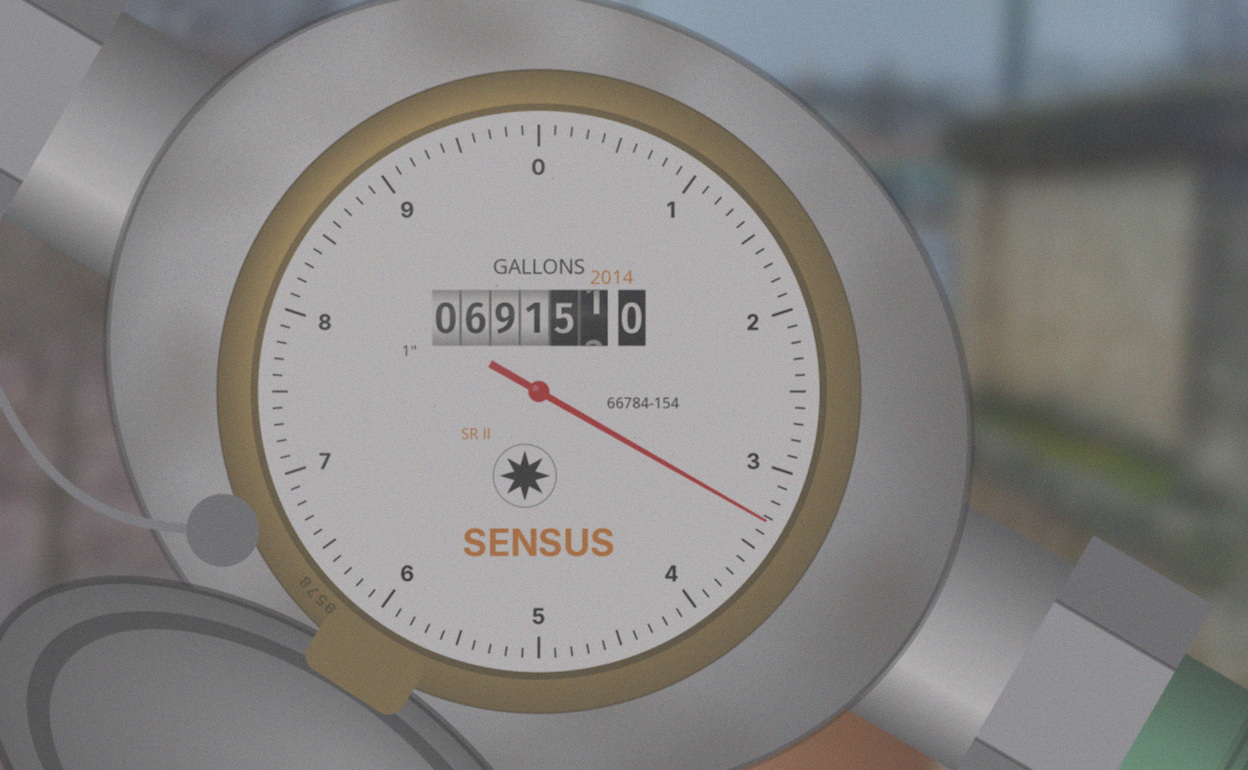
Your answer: 691513.3 gal
